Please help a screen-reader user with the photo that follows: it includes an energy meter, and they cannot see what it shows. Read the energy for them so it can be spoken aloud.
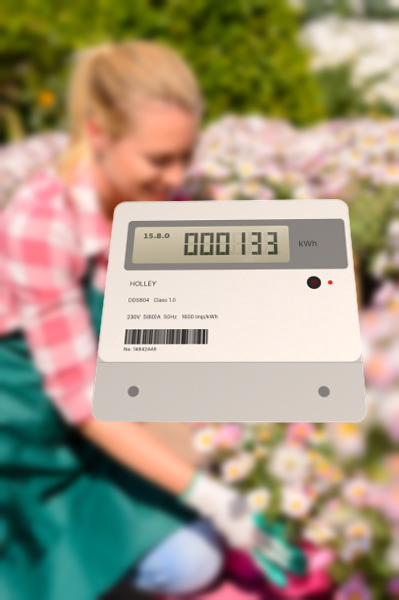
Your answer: 133 kWh
